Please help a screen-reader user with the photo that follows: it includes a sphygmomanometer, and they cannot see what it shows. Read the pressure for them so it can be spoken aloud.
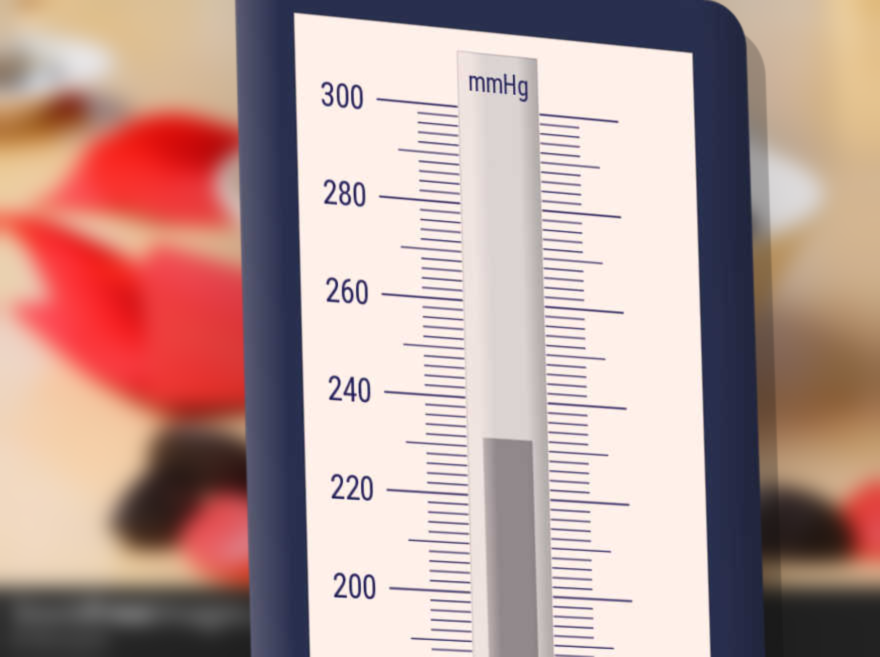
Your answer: 232 mmHg
